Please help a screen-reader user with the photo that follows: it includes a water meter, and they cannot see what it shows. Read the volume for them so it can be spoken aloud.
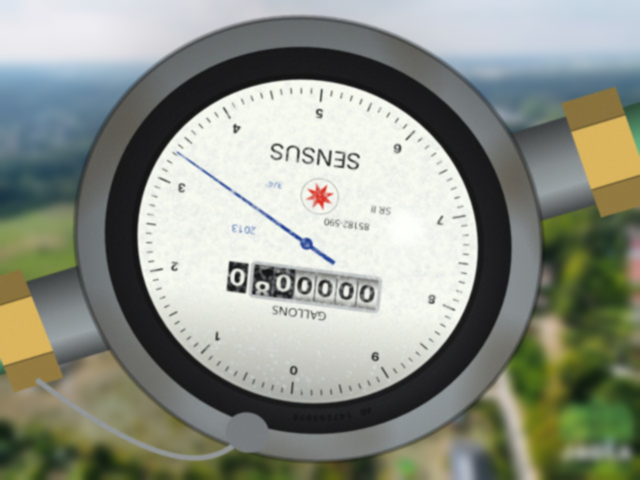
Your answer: 83.3 gal
